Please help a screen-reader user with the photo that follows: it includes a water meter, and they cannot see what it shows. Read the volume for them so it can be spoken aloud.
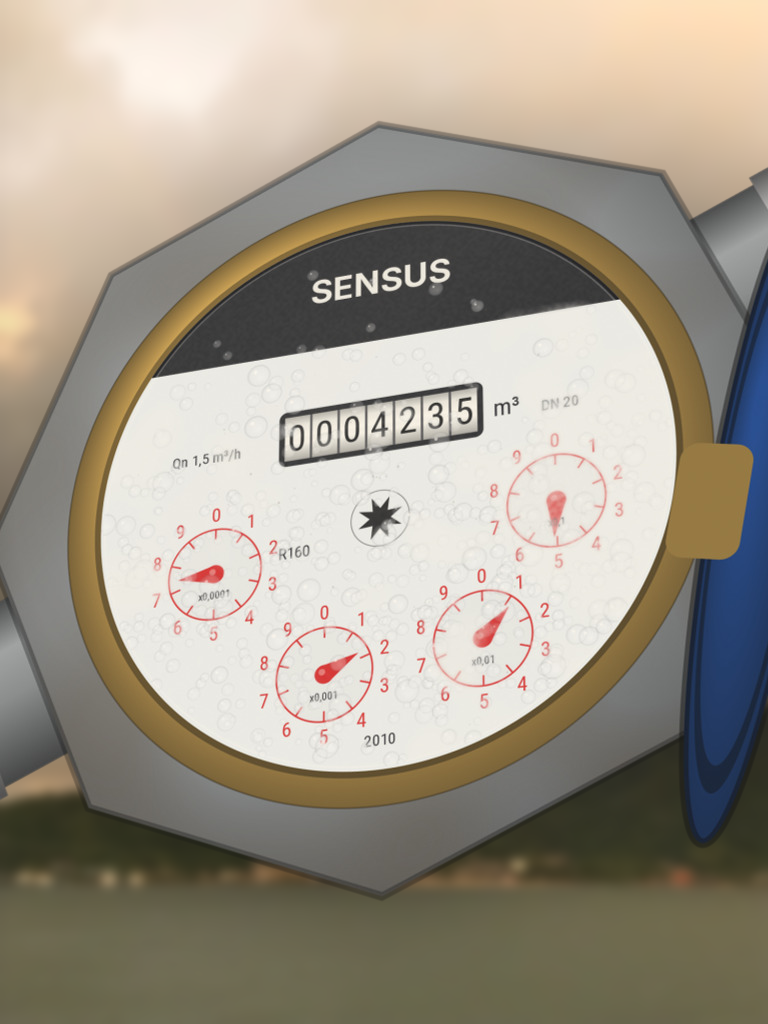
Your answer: 4235.5117 m³
